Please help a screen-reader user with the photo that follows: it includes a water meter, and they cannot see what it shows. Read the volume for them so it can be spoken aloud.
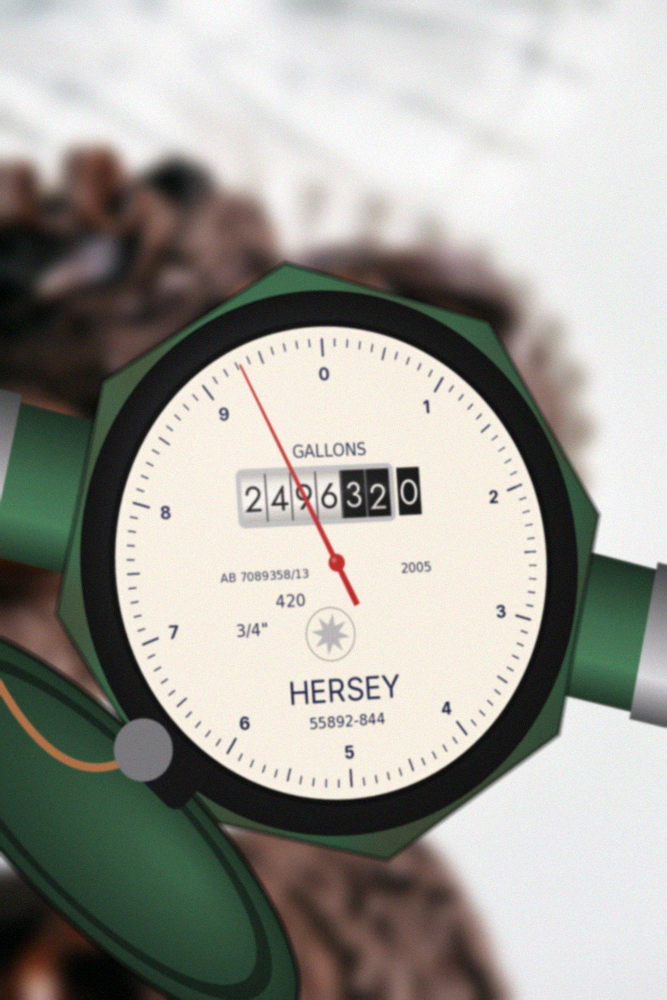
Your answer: 2496319.3 gal
